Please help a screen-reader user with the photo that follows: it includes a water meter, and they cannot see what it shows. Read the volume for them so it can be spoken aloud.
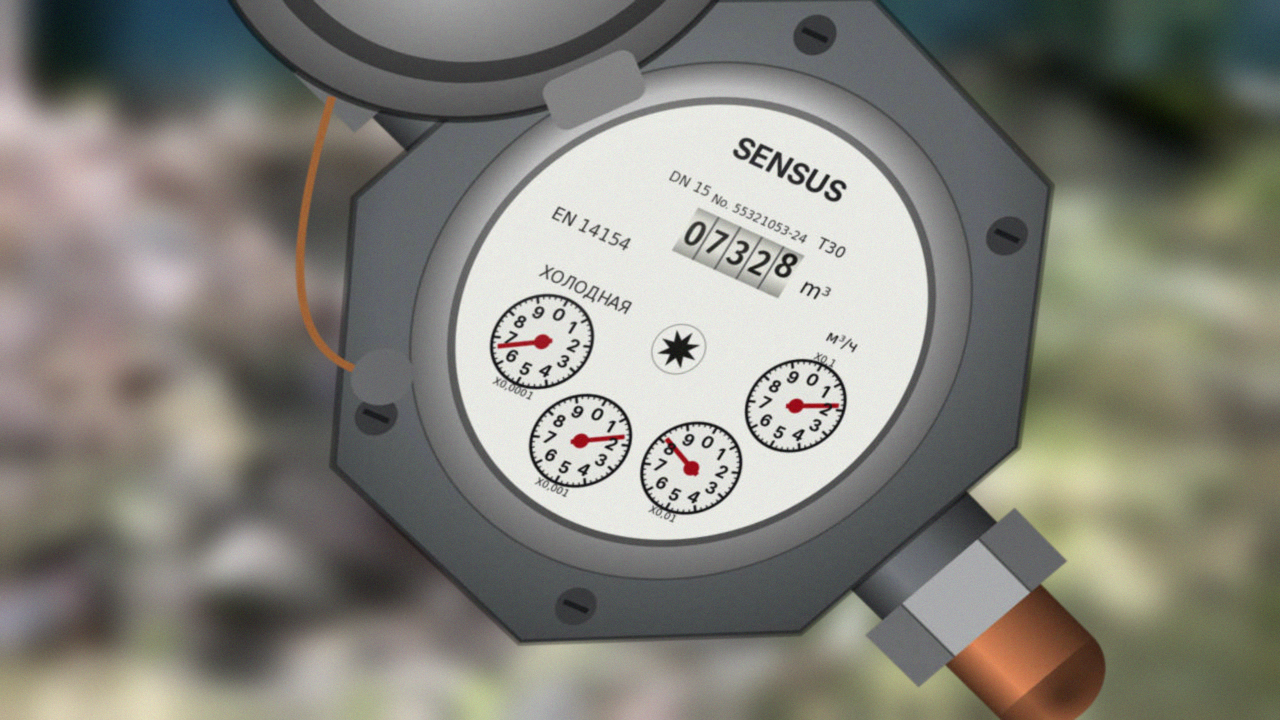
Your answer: 7328.1816 m³
